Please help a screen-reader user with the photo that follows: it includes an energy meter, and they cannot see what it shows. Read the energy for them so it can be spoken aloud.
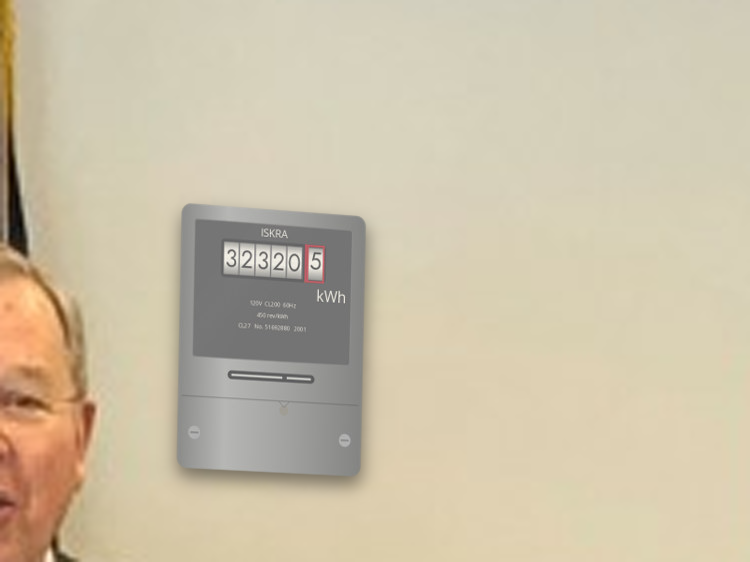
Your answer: 32320.5 kWh
